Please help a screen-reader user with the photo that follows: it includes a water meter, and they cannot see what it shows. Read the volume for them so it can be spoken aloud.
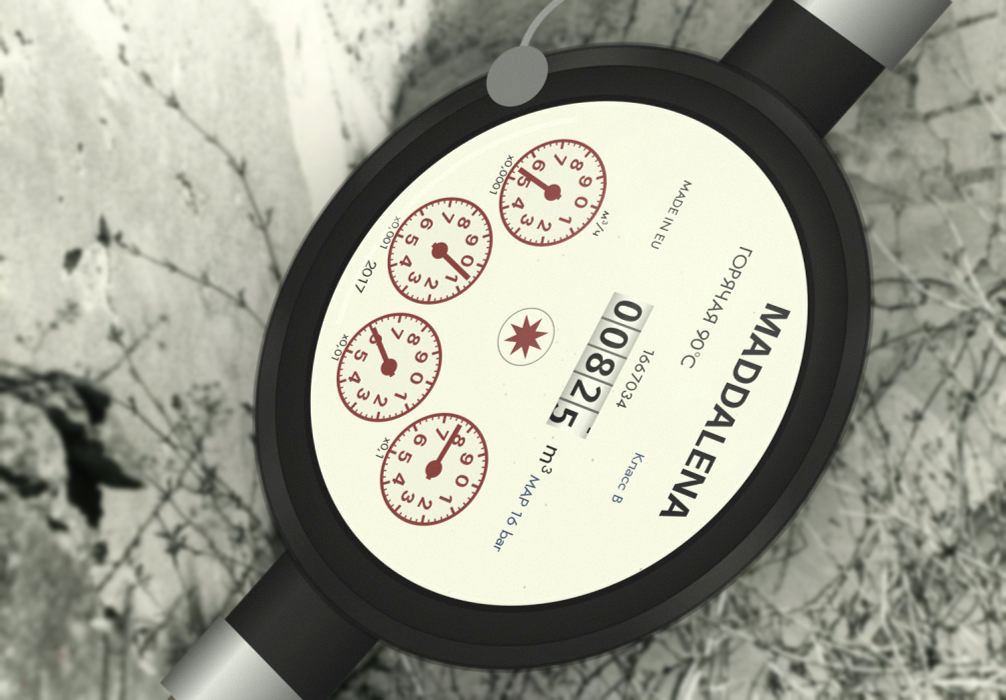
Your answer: 824.7605 m³
